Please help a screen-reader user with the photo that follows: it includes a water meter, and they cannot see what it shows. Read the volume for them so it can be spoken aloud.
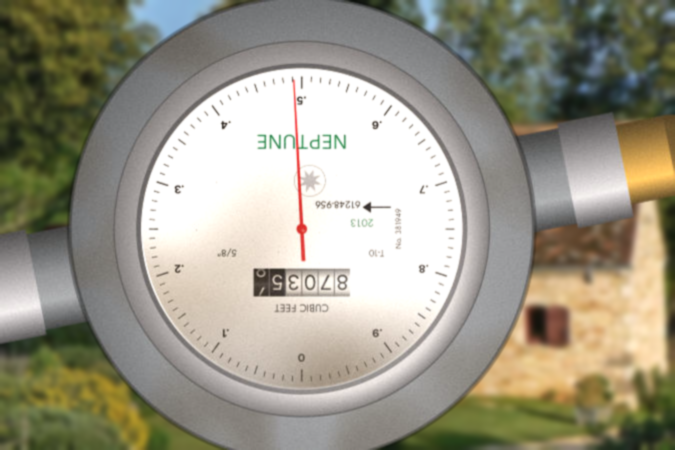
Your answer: 870357.49 ft³
